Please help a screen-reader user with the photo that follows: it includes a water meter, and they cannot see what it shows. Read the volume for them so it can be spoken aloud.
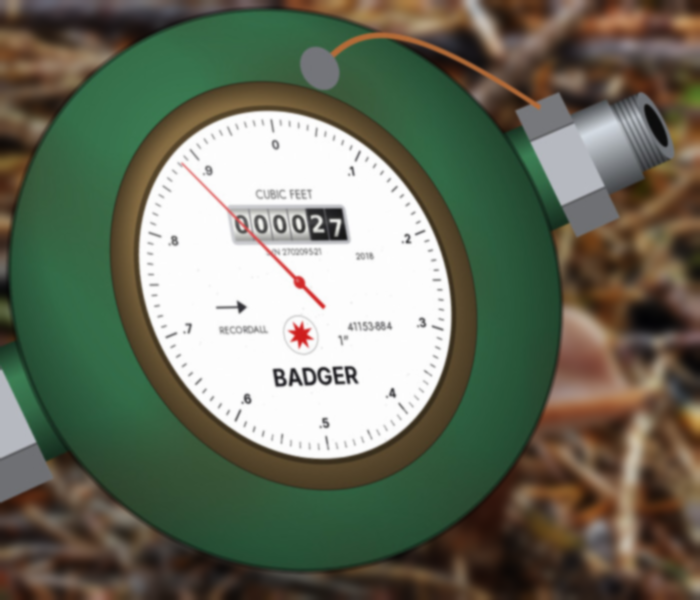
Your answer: 26.88 ft³
